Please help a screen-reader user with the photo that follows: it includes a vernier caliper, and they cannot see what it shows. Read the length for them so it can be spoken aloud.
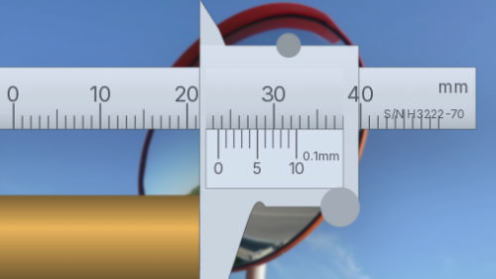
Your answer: 23.6 mm
